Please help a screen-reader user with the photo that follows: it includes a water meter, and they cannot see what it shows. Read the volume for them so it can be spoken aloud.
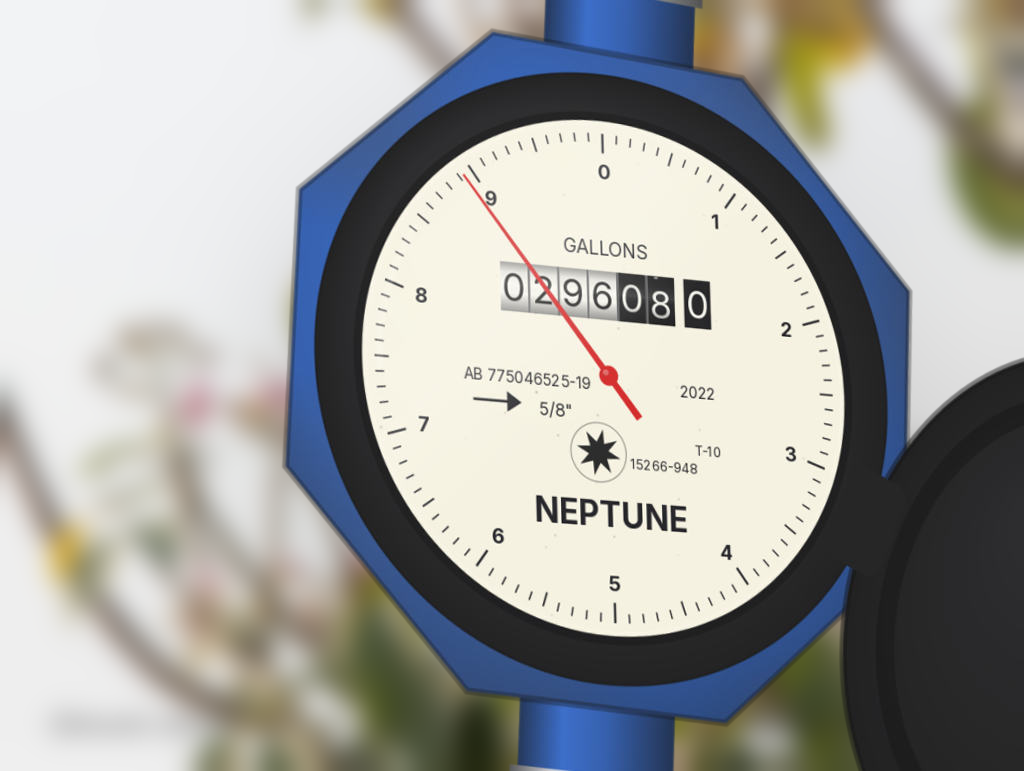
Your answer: 296078.9 gal
